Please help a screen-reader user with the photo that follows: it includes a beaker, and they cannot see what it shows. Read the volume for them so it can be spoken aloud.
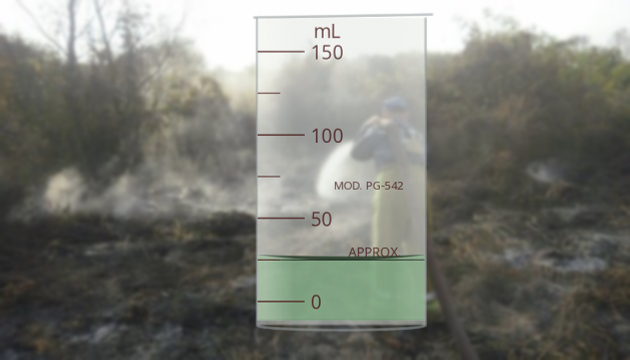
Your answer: 25 mL
